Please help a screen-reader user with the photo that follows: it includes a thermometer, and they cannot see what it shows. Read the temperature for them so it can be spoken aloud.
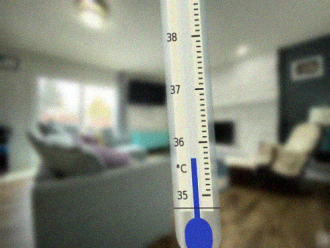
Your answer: 35.7 °C
